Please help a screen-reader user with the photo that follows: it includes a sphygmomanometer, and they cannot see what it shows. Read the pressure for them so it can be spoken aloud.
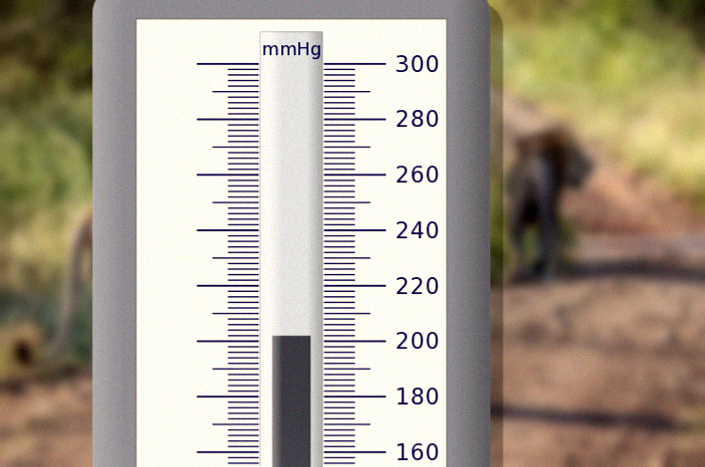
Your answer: 202 mmHg
